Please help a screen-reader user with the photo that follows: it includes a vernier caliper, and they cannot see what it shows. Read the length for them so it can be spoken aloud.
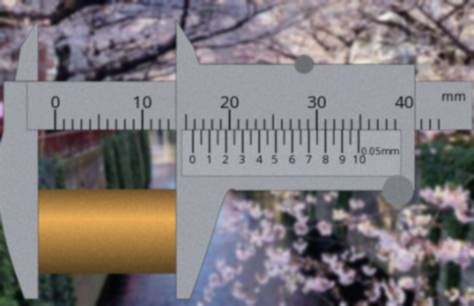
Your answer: 15.8 mm
